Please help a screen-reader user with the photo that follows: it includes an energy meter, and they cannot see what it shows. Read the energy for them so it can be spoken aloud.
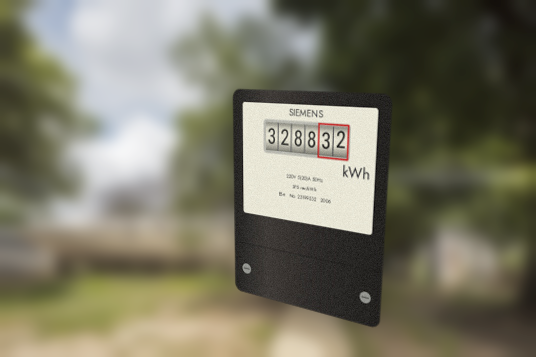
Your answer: 3288.32 kWh
